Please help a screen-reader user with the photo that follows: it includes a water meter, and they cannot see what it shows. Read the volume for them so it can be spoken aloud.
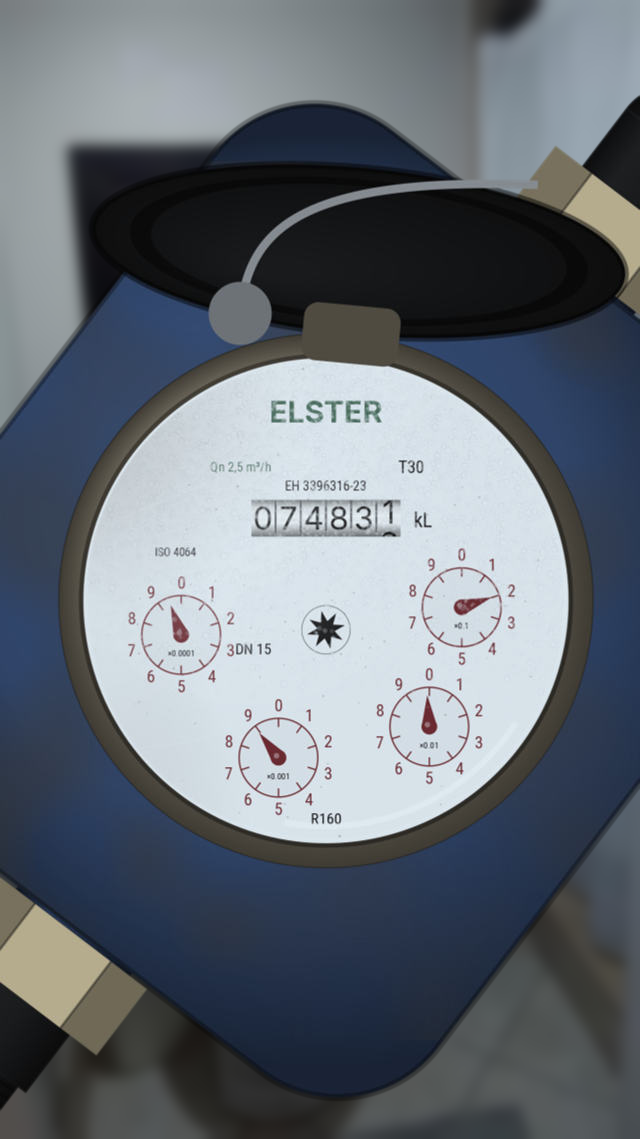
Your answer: 74831.1989 kL
